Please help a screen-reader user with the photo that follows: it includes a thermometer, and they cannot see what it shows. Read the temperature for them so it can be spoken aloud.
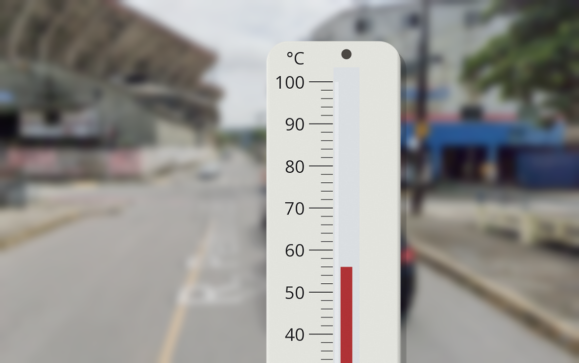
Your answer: 56 °C
